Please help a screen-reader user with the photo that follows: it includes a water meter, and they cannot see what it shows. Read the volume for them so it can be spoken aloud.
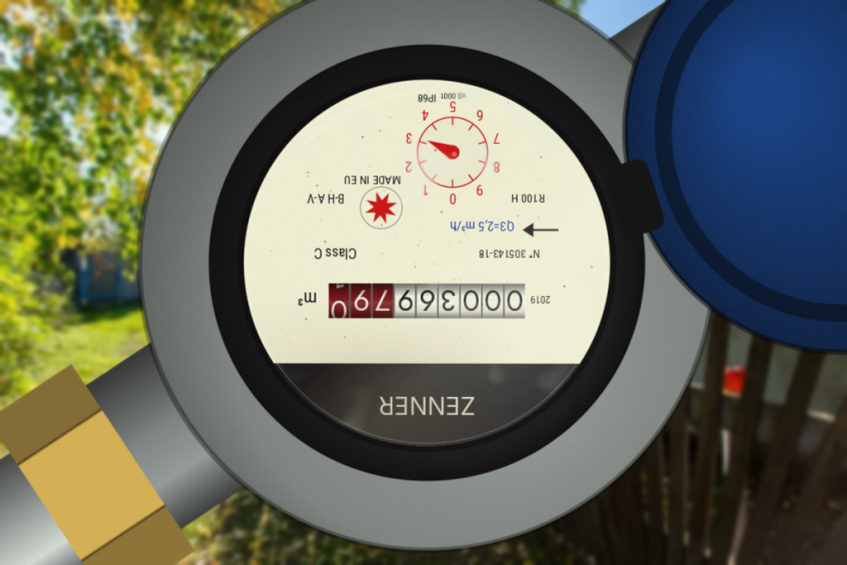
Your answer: 369.7903 m³
